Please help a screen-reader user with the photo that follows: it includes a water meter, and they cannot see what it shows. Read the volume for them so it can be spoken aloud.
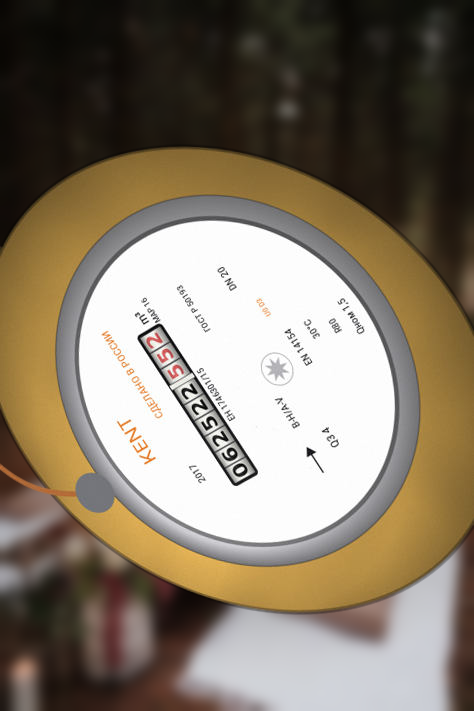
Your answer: 62522.552 m³
